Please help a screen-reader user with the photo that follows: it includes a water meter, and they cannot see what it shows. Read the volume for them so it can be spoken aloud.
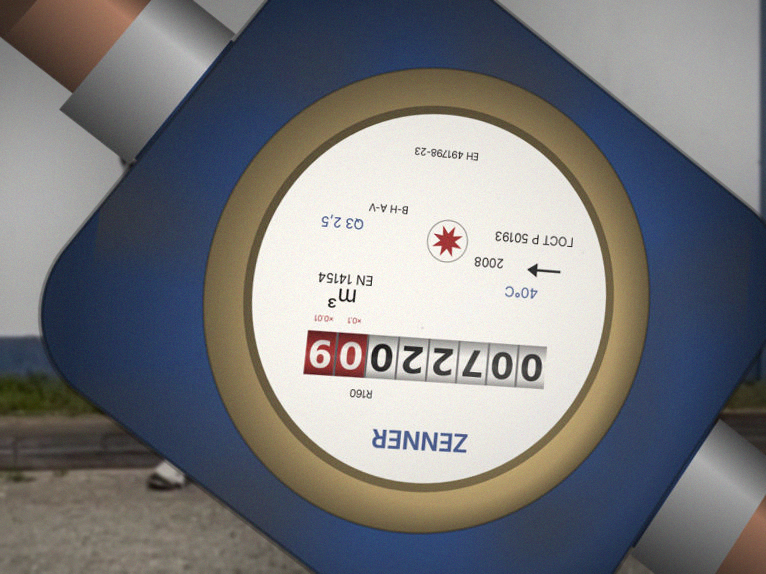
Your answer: 7220.09 m³
